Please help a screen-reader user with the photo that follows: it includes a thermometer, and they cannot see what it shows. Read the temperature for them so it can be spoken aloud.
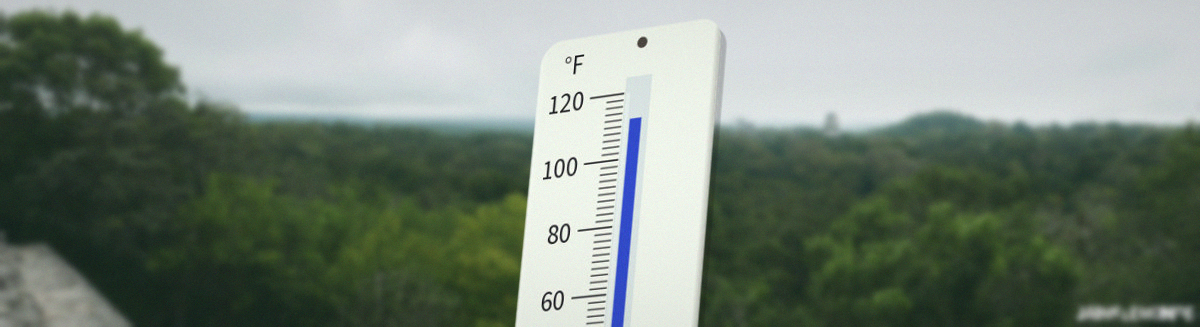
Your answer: 112 °F
